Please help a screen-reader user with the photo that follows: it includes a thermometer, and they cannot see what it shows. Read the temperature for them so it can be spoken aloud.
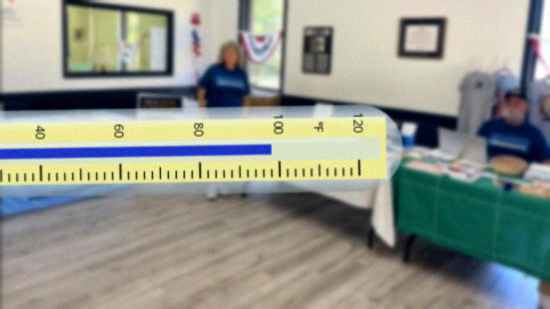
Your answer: 98 °F
